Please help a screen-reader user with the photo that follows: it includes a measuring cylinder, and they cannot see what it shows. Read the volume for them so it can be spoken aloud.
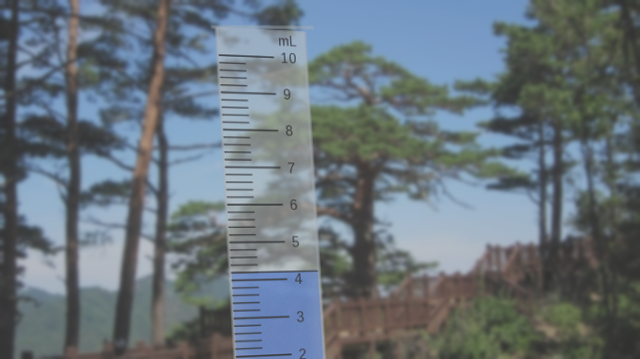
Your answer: 4.2 mL
